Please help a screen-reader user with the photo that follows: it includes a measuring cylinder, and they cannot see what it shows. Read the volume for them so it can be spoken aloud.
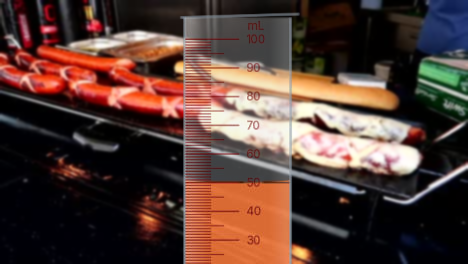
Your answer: 50 mL
